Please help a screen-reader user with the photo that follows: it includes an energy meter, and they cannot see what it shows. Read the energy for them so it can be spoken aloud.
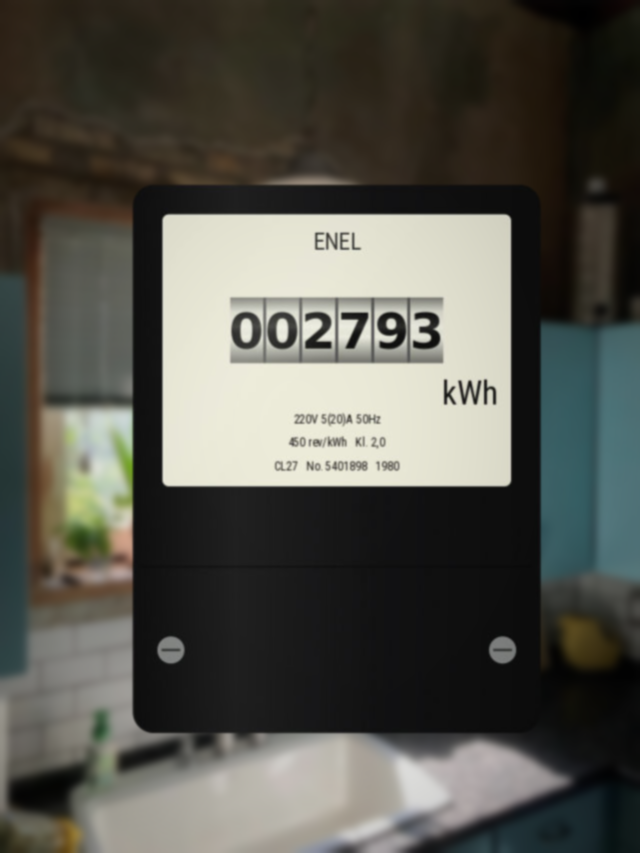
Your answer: 2793 kWh
